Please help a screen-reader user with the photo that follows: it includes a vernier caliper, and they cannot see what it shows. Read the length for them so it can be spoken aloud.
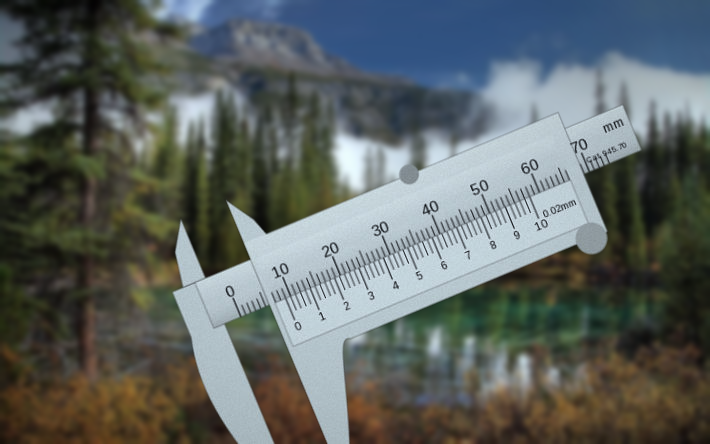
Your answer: 9.0 mm
